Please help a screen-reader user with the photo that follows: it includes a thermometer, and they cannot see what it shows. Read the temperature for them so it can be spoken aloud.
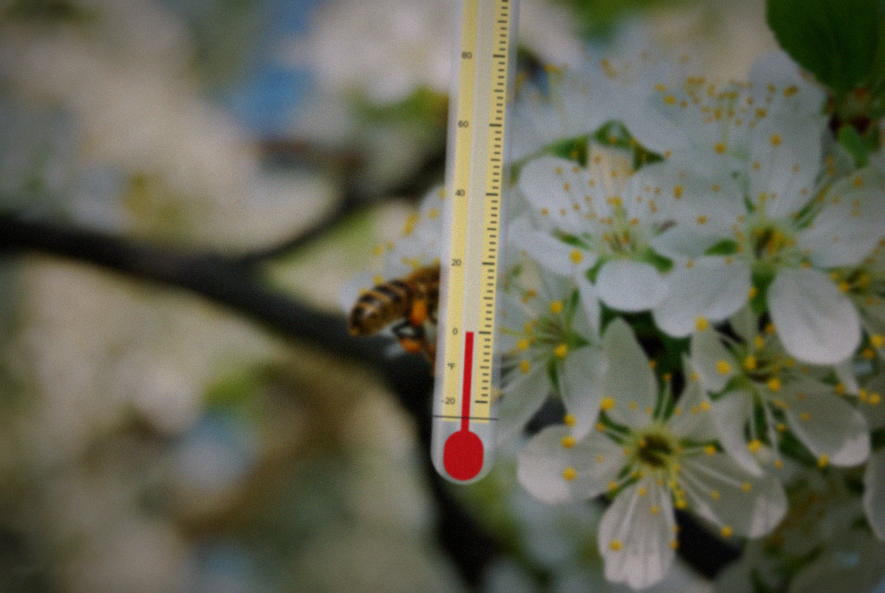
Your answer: 0 °F
